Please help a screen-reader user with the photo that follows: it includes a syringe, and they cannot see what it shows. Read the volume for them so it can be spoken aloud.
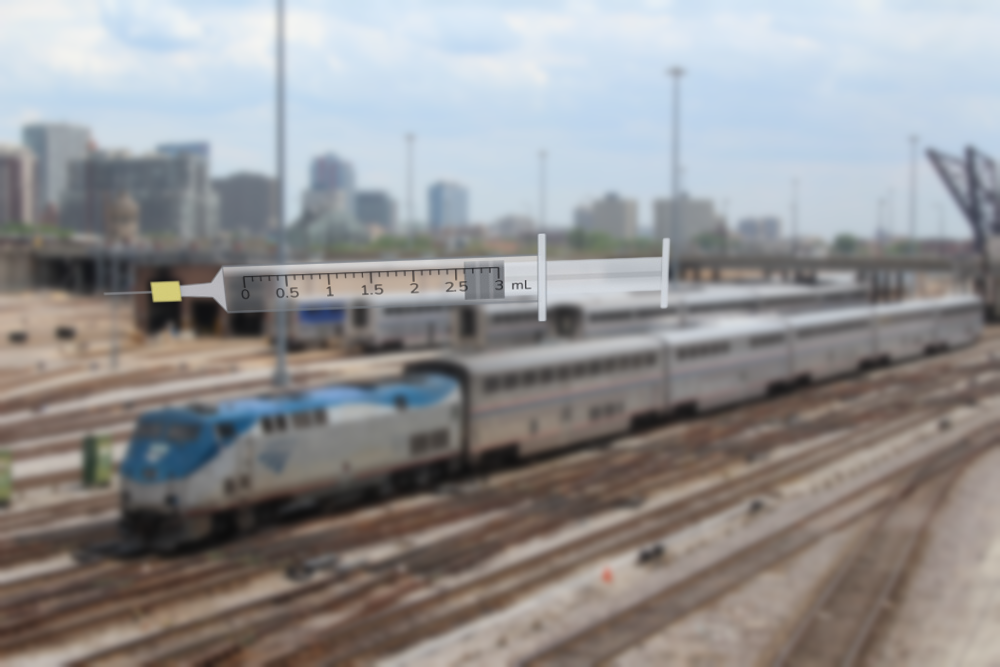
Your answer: 2.6 mL
